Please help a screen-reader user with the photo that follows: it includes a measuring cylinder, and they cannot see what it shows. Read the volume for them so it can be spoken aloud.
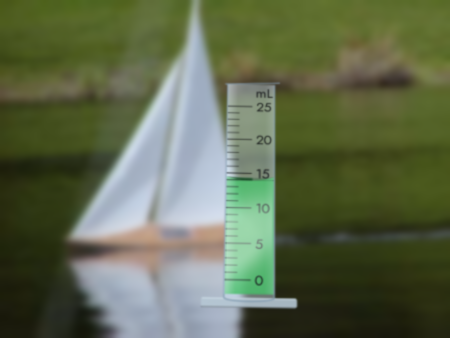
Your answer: 14 mL
